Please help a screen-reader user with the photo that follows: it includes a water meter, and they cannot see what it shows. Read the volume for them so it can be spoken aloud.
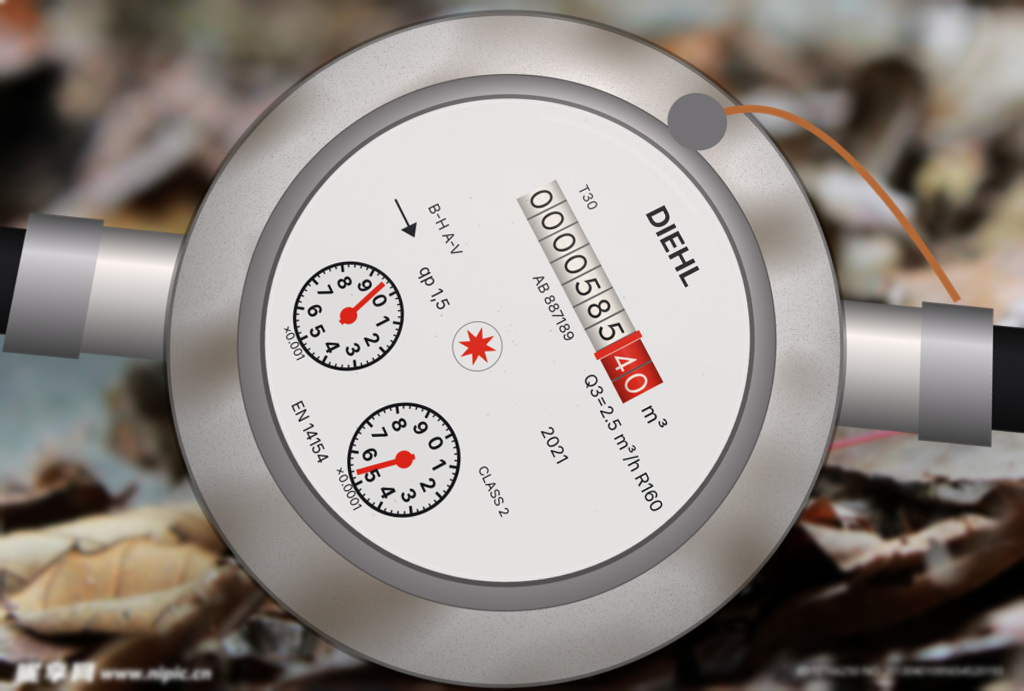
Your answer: 585.3995 m³
